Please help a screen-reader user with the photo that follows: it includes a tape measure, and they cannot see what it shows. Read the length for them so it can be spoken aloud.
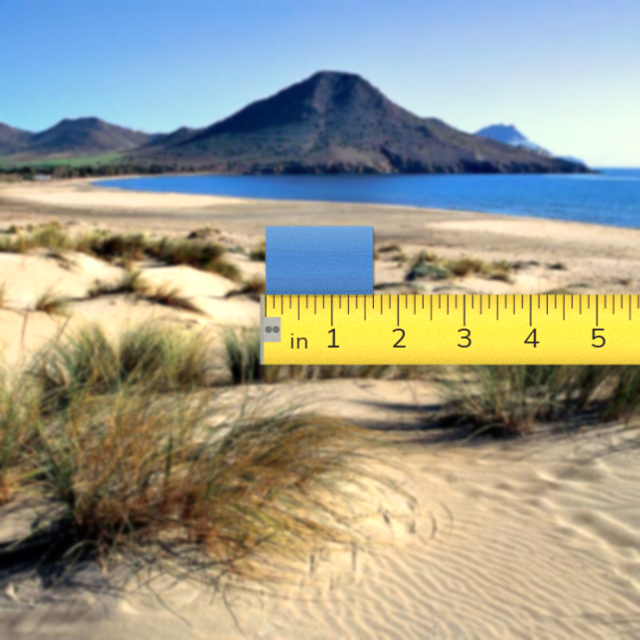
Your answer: 1.625 in
